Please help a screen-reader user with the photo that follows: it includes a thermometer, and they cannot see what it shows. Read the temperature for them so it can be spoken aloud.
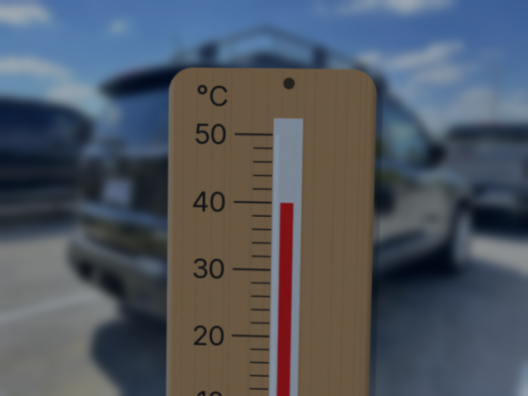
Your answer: 40 °C
